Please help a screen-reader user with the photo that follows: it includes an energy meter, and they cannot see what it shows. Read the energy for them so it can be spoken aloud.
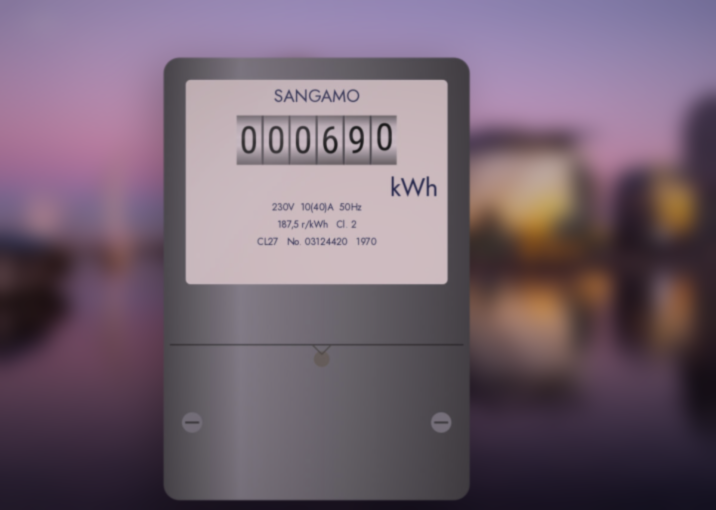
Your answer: 690 kWh
